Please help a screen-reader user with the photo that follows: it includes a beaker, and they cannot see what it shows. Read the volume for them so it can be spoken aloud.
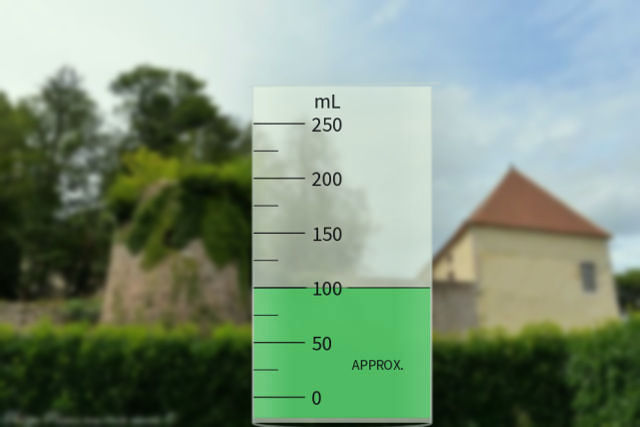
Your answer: 100 mL
